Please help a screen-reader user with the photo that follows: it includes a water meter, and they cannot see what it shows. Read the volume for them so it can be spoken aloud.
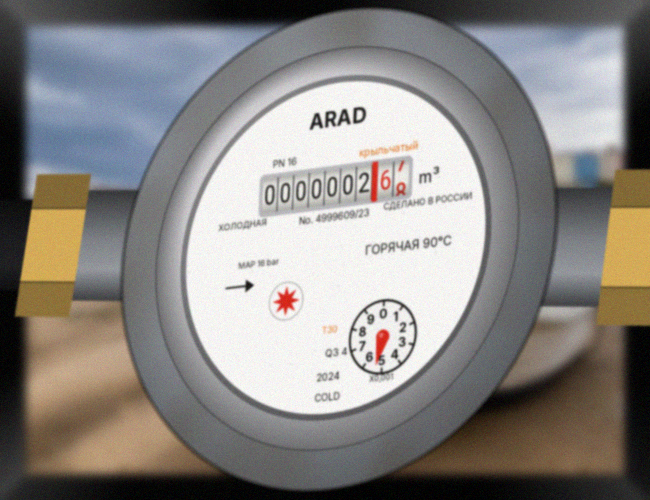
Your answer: 2.675 m³
